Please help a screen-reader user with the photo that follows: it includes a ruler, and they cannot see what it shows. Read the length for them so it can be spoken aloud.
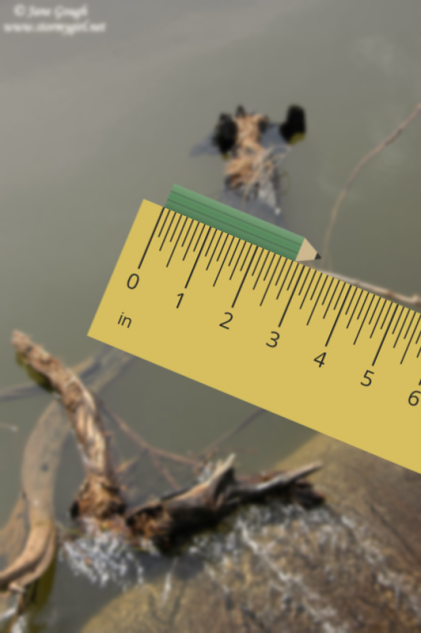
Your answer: 3.25 in
